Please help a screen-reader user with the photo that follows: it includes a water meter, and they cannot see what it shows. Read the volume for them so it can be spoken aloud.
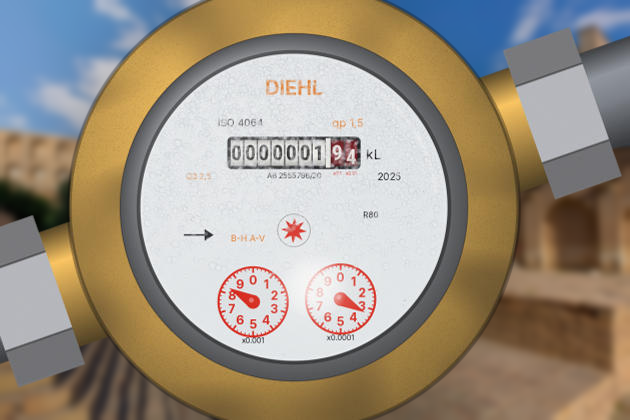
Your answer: 1.9383 kL
